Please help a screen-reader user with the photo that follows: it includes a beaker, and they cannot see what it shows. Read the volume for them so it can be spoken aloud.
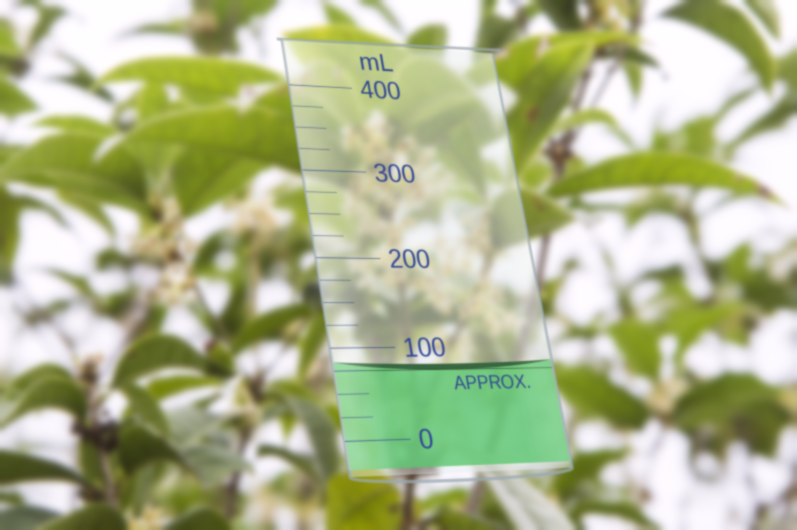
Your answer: 75 mL
